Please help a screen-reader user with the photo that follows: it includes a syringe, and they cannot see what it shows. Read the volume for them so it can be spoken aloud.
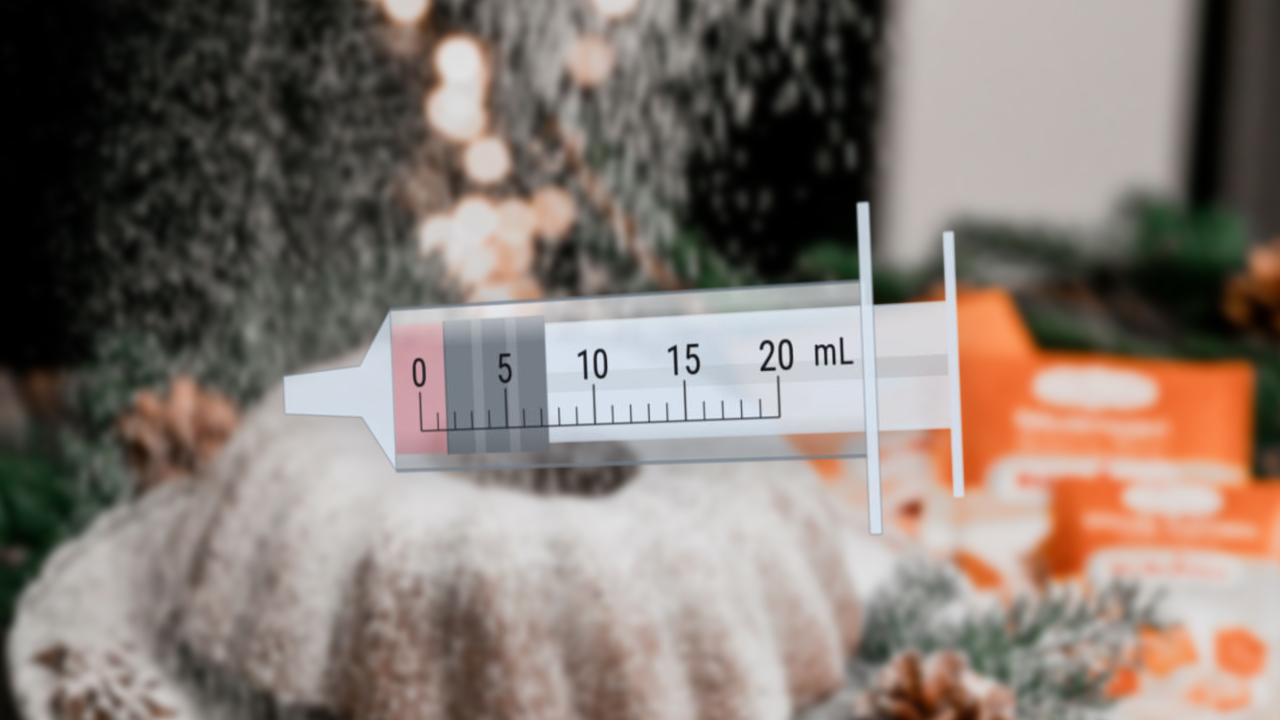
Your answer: 1.5 mL
